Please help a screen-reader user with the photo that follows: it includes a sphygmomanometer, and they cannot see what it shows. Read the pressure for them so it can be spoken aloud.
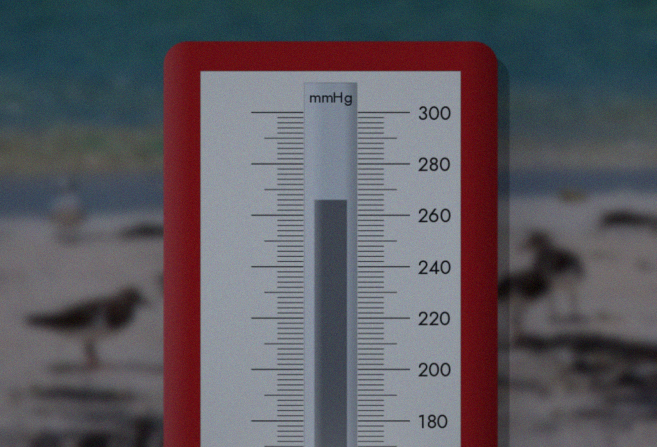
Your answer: 266 mmHg
